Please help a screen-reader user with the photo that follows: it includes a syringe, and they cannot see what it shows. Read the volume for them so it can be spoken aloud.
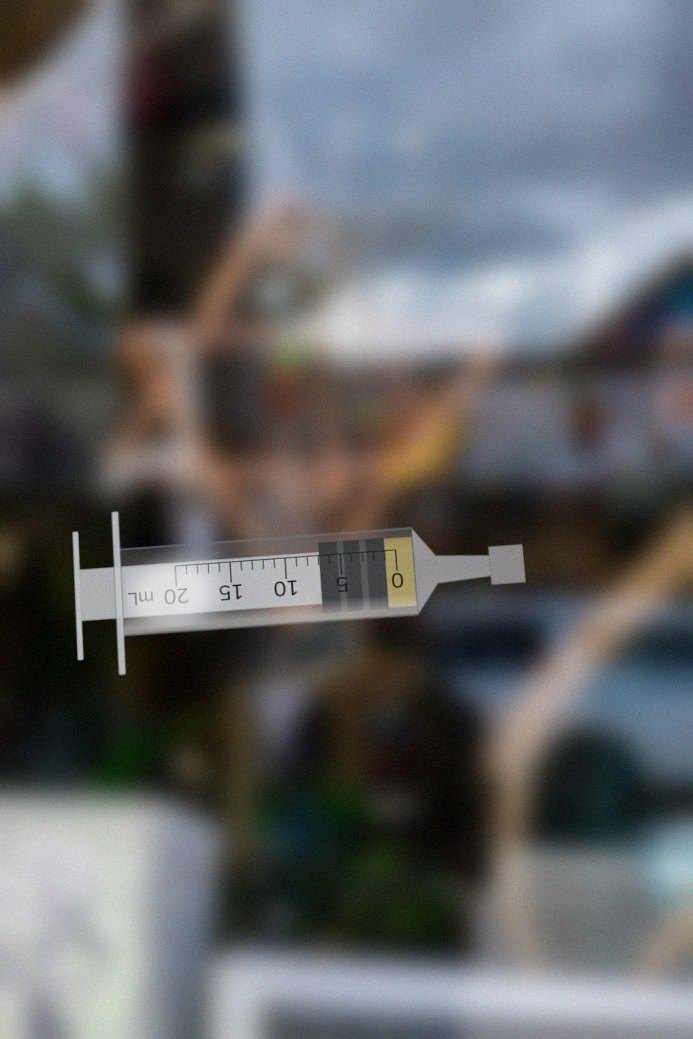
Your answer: 1 mL
